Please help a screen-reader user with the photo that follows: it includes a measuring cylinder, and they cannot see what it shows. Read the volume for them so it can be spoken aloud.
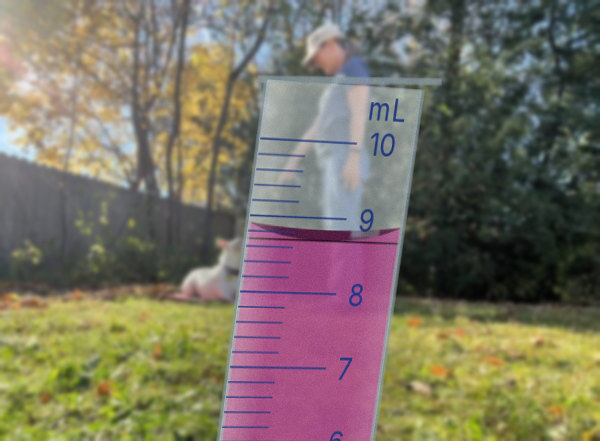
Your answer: 8.7 mL
